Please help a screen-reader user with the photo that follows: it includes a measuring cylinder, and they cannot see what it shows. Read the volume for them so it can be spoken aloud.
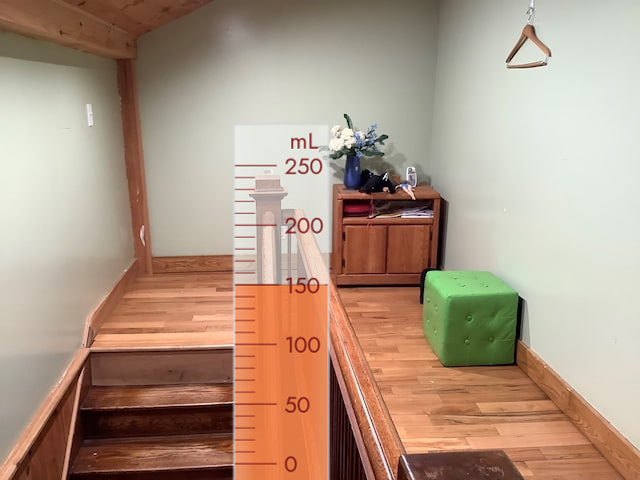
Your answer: 150 mL
